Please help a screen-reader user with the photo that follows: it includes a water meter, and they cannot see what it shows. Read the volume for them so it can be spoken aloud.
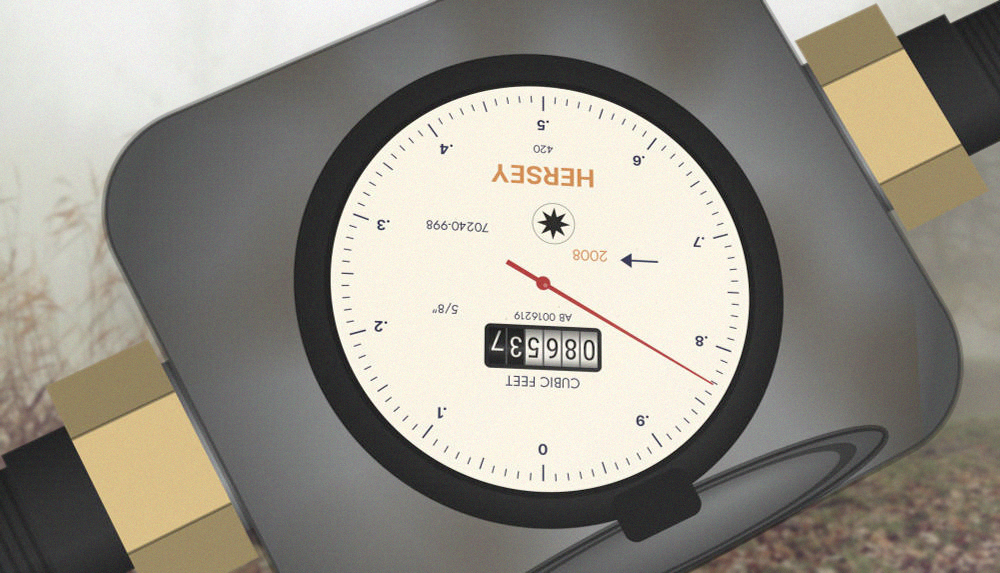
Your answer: 86536.83 ft³
